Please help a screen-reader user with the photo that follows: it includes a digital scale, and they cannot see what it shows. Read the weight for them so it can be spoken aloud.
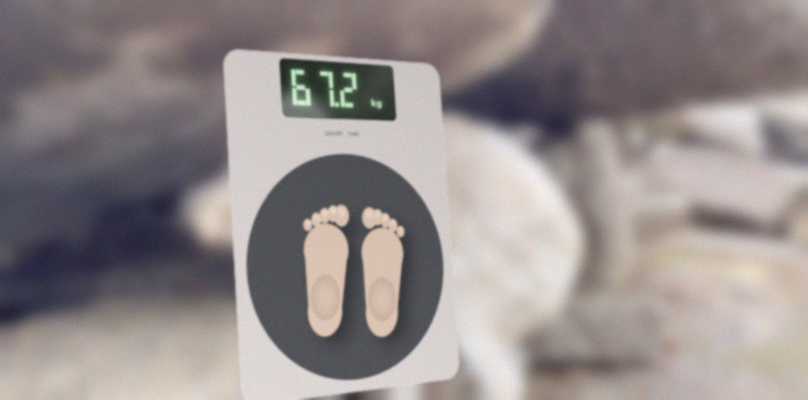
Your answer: 67.2 kg
